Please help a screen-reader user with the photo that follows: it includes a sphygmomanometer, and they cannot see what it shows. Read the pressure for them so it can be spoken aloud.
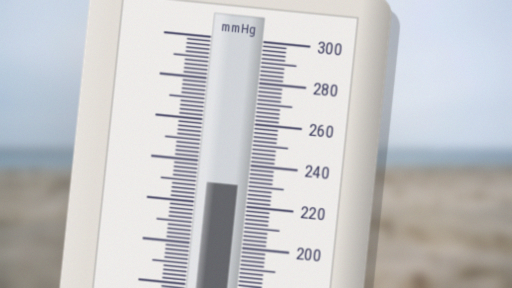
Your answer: 230 mmHg
